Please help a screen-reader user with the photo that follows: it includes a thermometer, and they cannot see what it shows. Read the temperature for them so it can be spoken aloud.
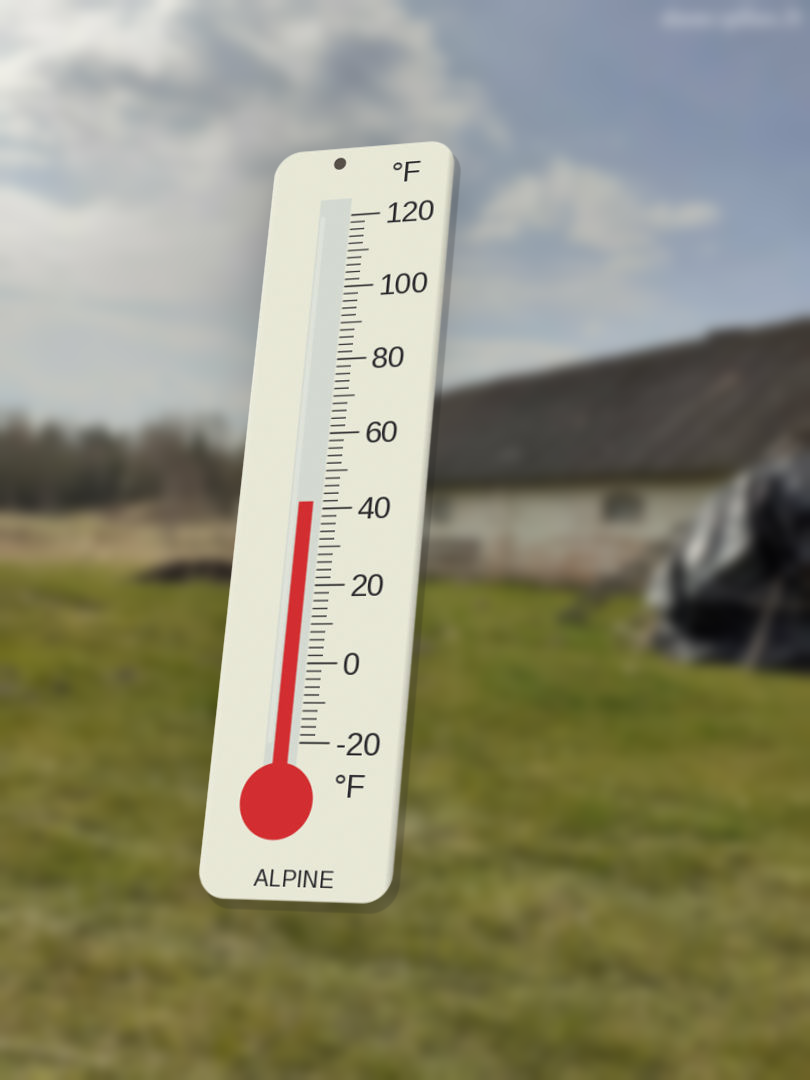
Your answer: 42 °F
